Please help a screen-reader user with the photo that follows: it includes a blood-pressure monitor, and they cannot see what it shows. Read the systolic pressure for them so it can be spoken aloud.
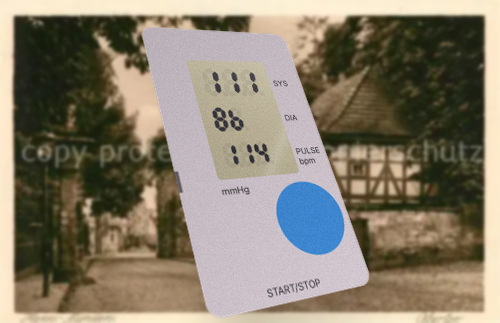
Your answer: 111 mmHg
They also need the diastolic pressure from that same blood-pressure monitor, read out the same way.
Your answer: 86 mmHg
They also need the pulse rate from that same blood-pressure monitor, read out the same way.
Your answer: 114 bpm
